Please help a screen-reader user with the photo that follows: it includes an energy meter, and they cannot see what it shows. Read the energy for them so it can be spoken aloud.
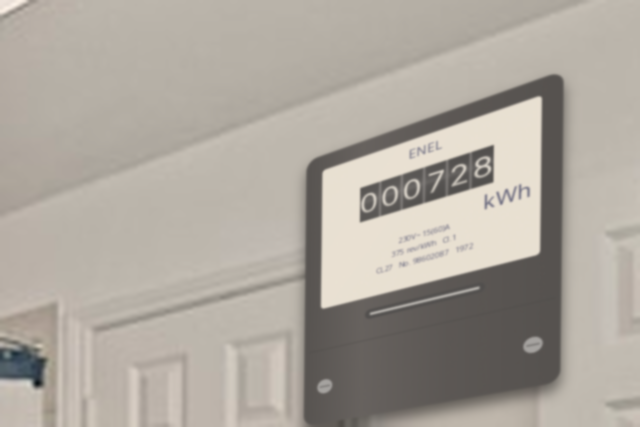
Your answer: 728 kWh
